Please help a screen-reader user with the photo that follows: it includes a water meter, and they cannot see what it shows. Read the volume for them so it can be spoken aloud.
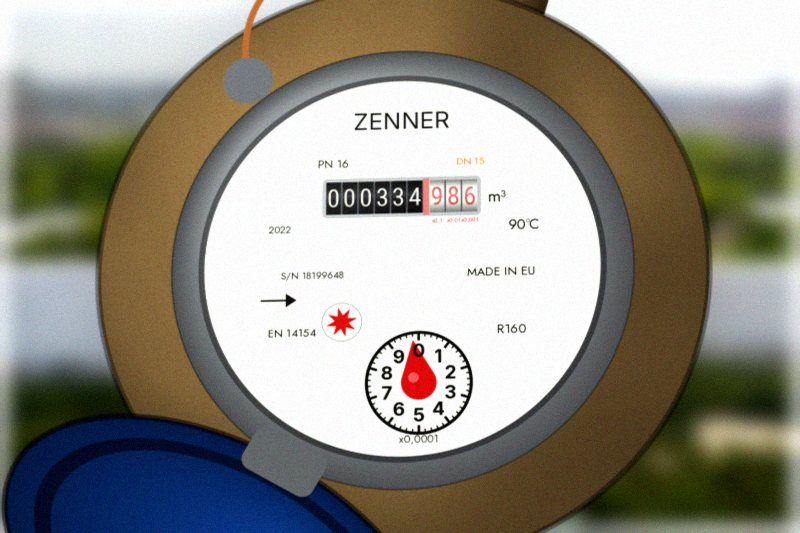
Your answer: 334.9859 m³
